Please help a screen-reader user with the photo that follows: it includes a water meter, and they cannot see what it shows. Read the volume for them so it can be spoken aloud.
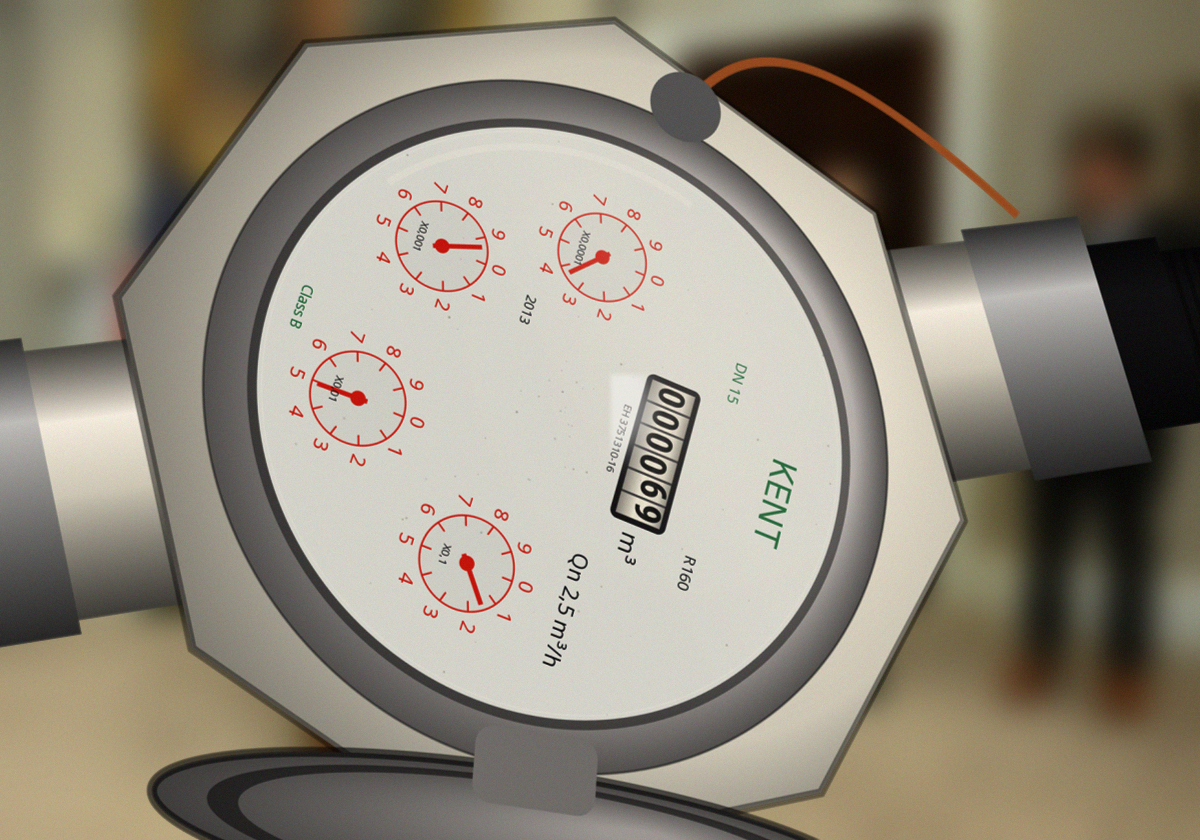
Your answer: 69.1493 m³
